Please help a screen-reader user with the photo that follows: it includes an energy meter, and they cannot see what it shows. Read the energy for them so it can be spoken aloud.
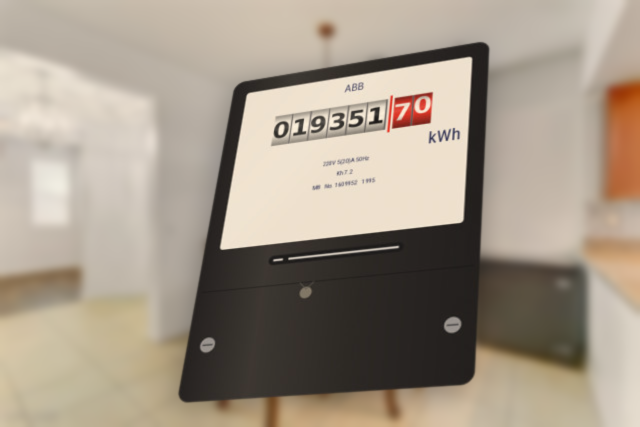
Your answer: 19351.70 kWh
